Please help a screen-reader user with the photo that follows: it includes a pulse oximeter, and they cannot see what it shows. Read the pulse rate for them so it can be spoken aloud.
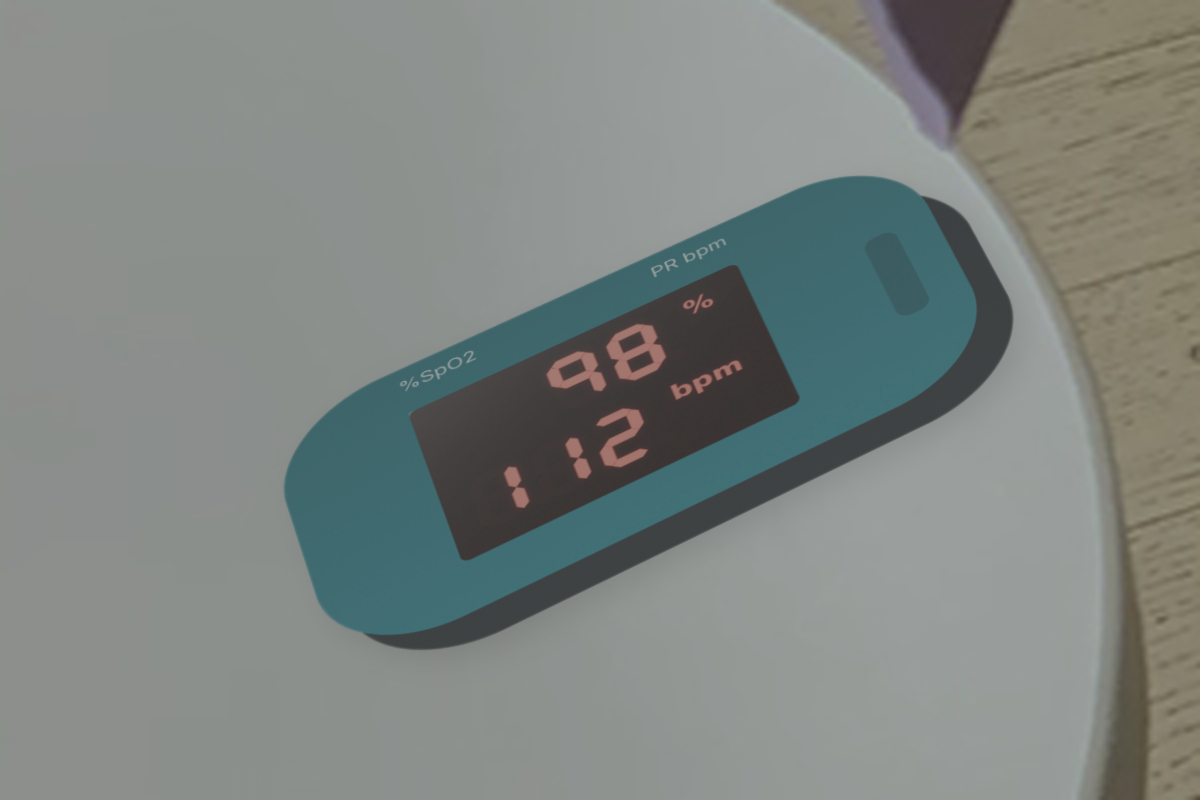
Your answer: 112 bpm
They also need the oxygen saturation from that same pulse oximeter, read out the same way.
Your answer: 98 %
